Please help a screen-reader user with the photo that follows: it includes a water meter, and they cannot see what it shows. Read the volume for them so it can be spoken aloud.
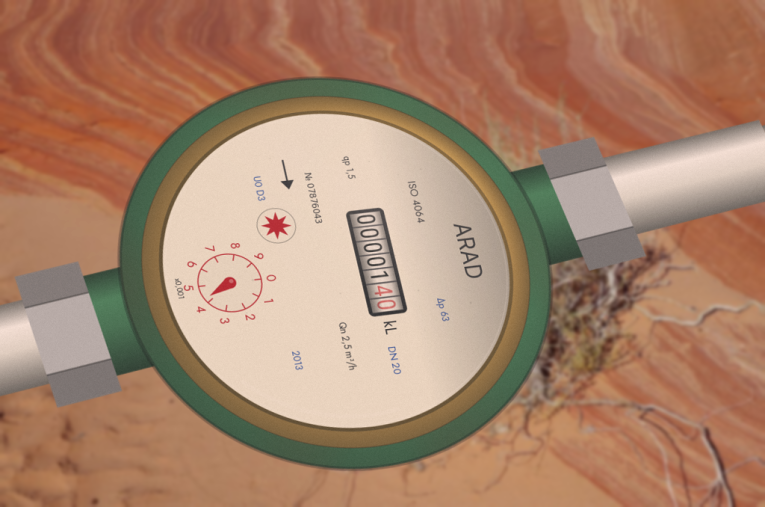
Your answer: 1.404 kL
